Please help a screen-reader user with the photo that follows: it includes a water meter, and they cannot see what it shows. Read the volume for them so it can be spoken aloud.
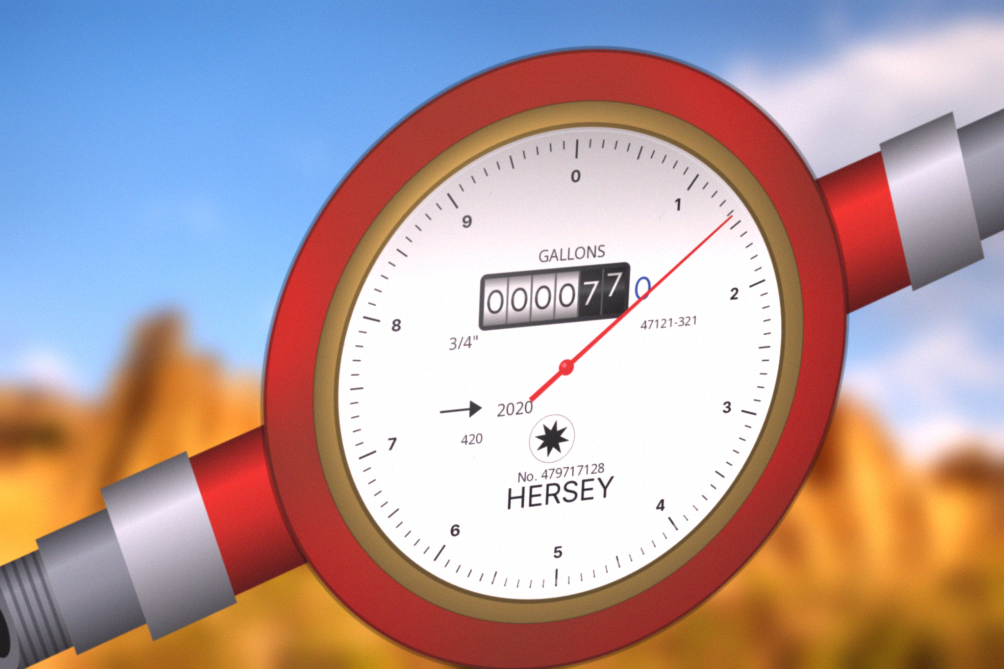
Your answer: 771.4 gal
